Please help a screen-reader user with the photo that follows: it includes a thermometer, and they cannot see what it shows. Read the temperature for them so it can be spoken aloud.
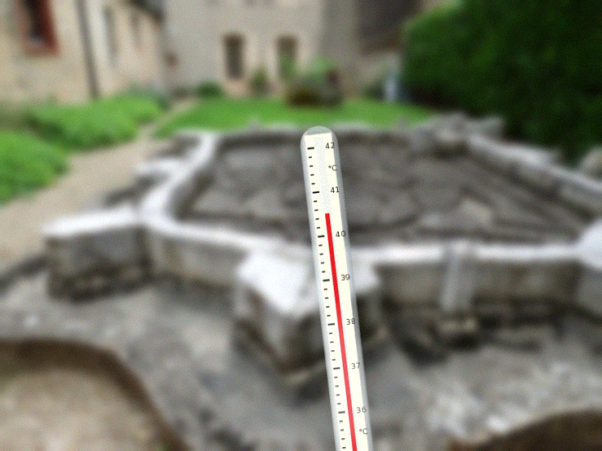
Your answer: 40.5 °C
